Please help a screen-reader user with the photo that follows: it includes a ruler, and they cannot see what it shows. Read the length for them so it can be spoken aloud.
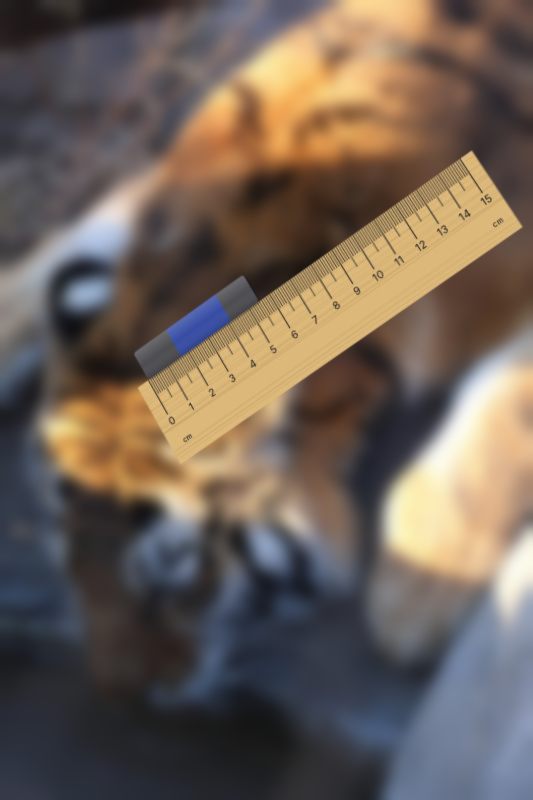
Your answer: 5.5 cm
